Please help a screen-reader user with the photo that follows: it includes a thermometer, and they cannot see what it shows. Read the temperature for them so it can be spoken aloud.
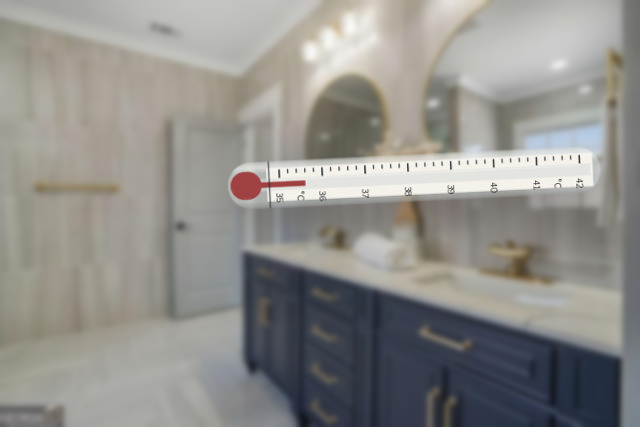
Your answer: 35.6 °C
